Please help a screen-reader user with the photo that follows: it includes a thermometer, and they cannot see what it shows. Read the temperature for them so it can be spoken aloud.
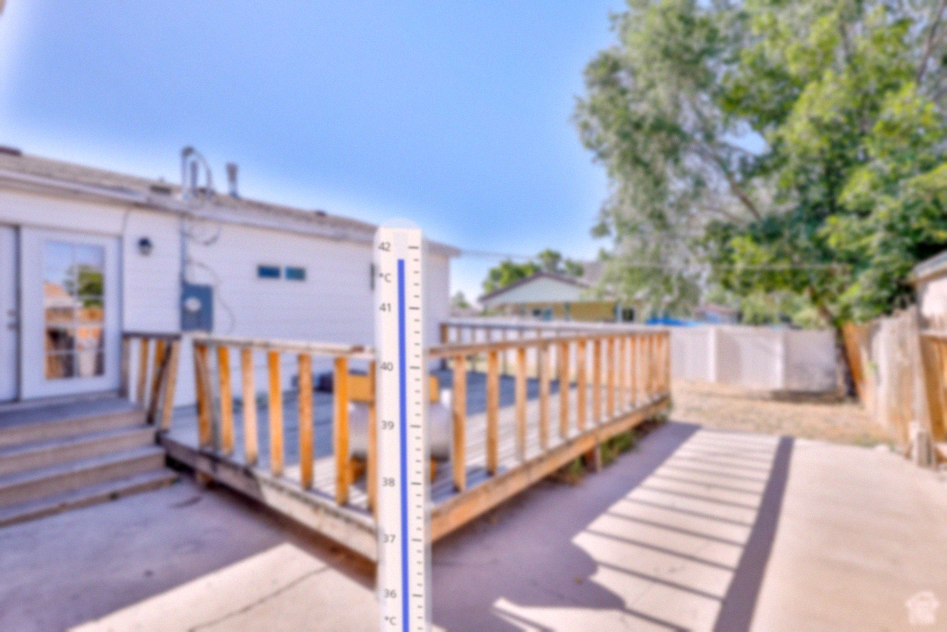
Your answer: 41.8 °C
